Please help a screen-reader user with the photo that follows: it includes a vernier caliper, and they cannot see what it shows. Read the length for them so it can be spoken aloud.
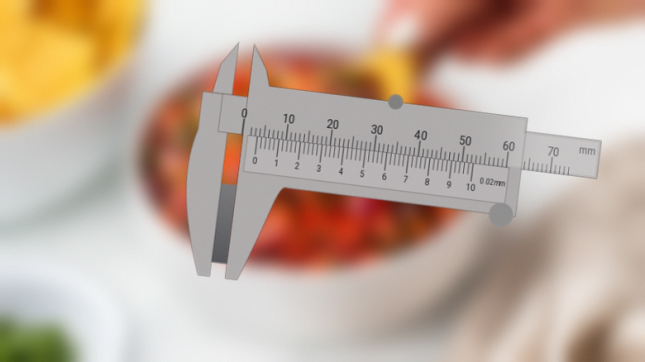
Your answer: 3.5 mm
